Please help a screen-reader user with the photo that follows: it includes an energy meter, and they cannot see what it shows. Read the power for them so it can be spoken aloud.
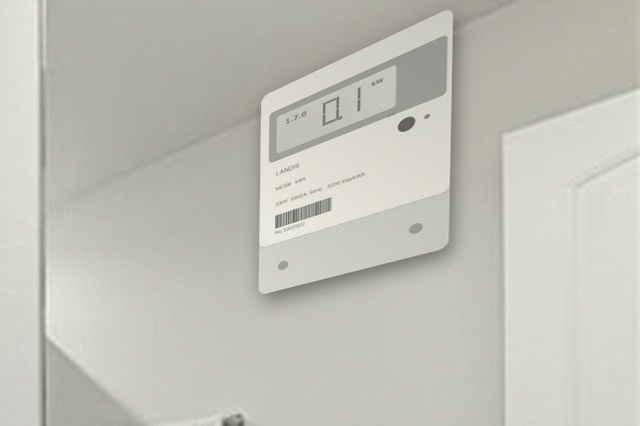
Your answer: 0.1 kW
